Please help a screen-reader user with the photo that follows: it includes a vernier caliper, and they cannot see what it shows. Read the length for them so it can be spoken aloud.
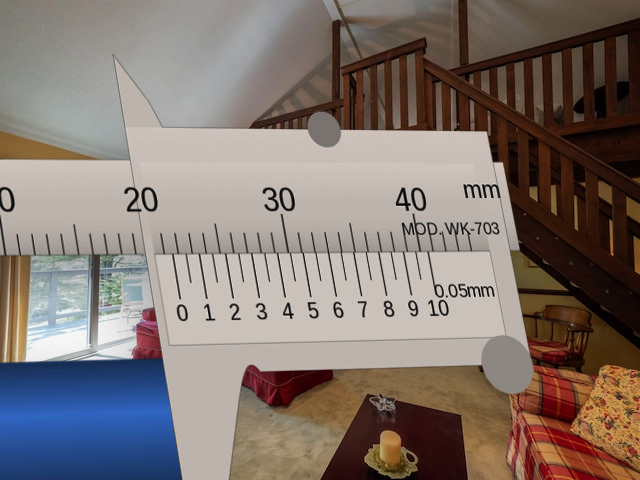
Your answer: 21.6 mm
